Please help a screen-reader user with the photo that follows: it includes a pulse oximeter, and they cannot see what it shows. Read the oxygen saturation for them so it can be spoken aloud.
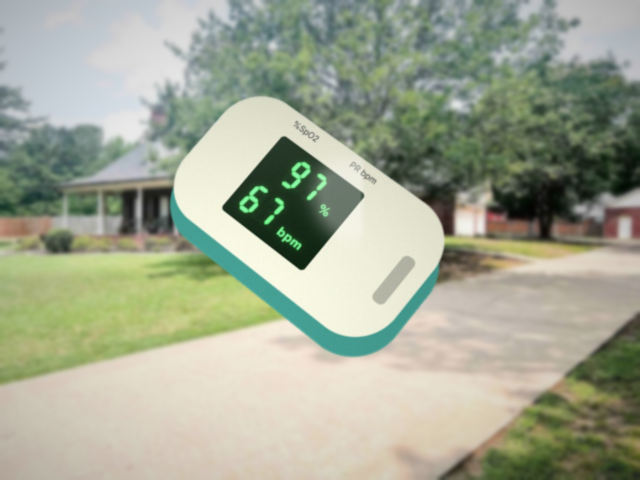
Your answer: 97 %
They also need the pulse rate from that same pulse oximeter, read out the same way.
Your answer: 67 bpm
